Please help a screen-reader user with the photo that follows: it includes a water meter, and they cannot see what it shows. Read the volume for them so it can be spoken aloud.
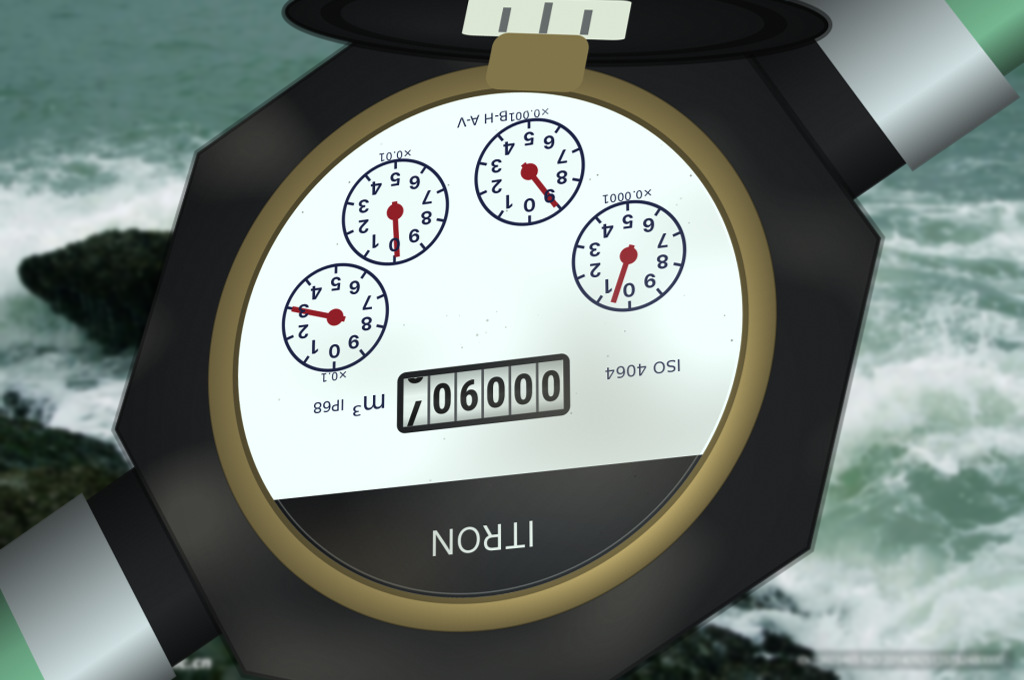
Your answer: 907.2990 m³
